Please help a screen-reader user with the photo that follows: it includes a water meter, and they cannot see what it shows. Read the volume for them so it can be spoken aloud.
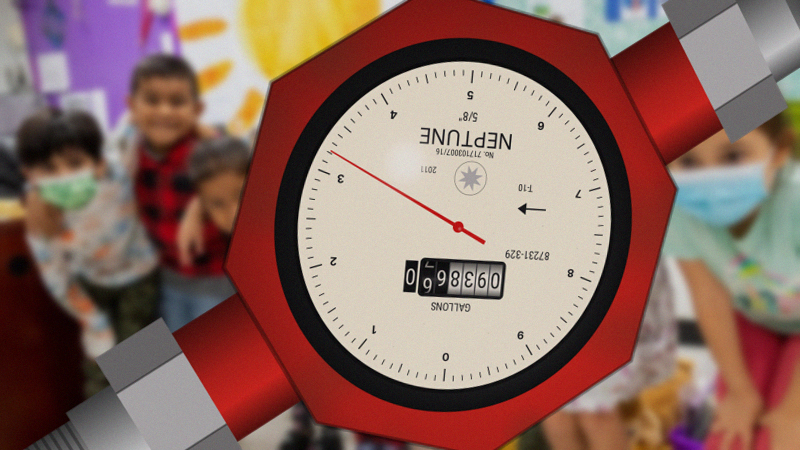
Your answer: 938663.2 gal
